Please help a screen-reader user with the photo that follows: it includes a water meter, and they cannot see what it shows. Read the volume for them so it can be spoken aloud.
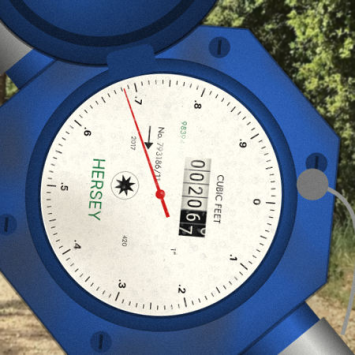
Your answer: 2066.68 ft³
